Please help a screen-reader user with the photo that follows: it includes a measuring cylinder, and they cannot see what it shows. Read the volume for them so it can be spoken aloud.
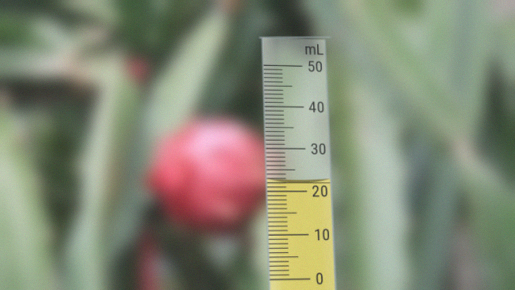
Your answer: 22 mL
